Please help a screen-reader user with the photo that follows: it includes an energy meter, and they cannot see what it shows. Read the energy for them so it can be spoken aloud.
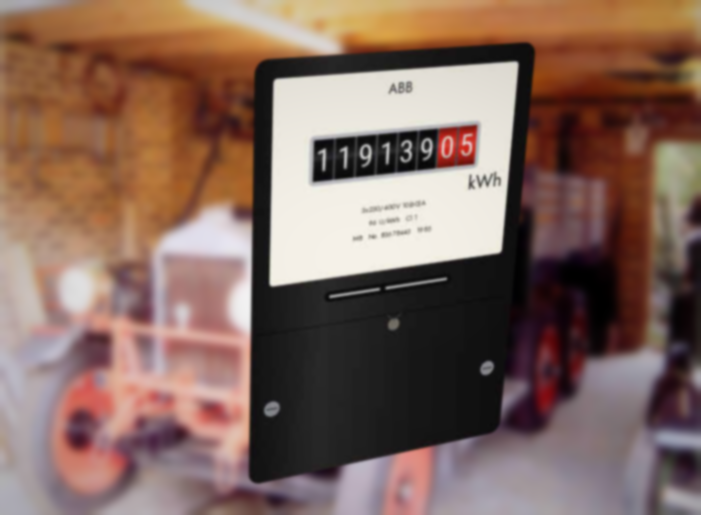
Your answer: 119139.05 kWh
